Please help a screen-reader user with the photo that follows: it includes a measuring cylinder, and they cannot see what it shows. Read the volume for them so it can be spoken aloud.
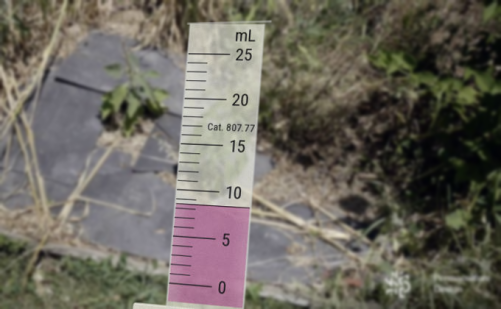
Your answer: 8.5 mL
